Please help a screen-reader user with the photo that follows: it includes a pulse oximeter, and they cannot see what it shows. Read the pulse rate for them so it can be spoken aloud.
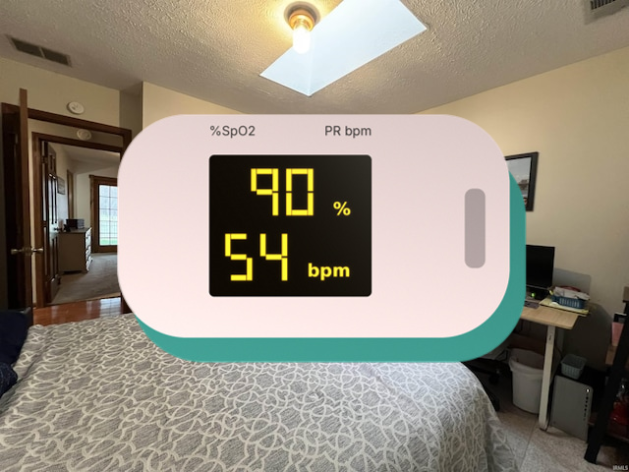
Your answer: 54 bpm
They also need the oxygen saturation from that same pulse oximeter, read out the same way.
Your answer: 90 %
